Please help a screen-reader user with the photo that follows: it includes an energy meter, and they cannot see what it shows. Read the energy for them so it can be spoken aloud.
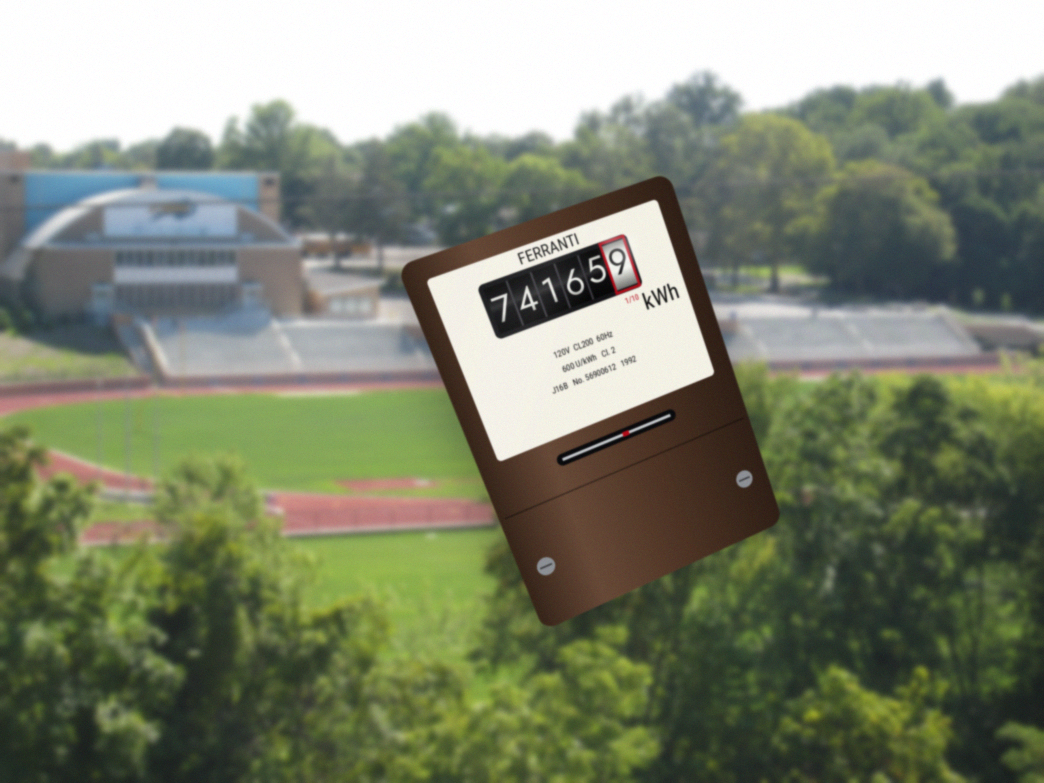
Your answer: 74165.9 kWh
